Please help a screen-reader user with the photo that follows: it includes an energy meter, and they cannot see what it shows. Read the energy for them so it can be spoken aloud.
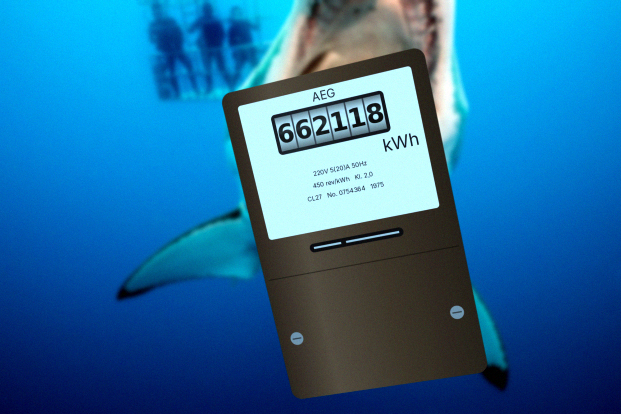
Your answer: 662118 kWh
